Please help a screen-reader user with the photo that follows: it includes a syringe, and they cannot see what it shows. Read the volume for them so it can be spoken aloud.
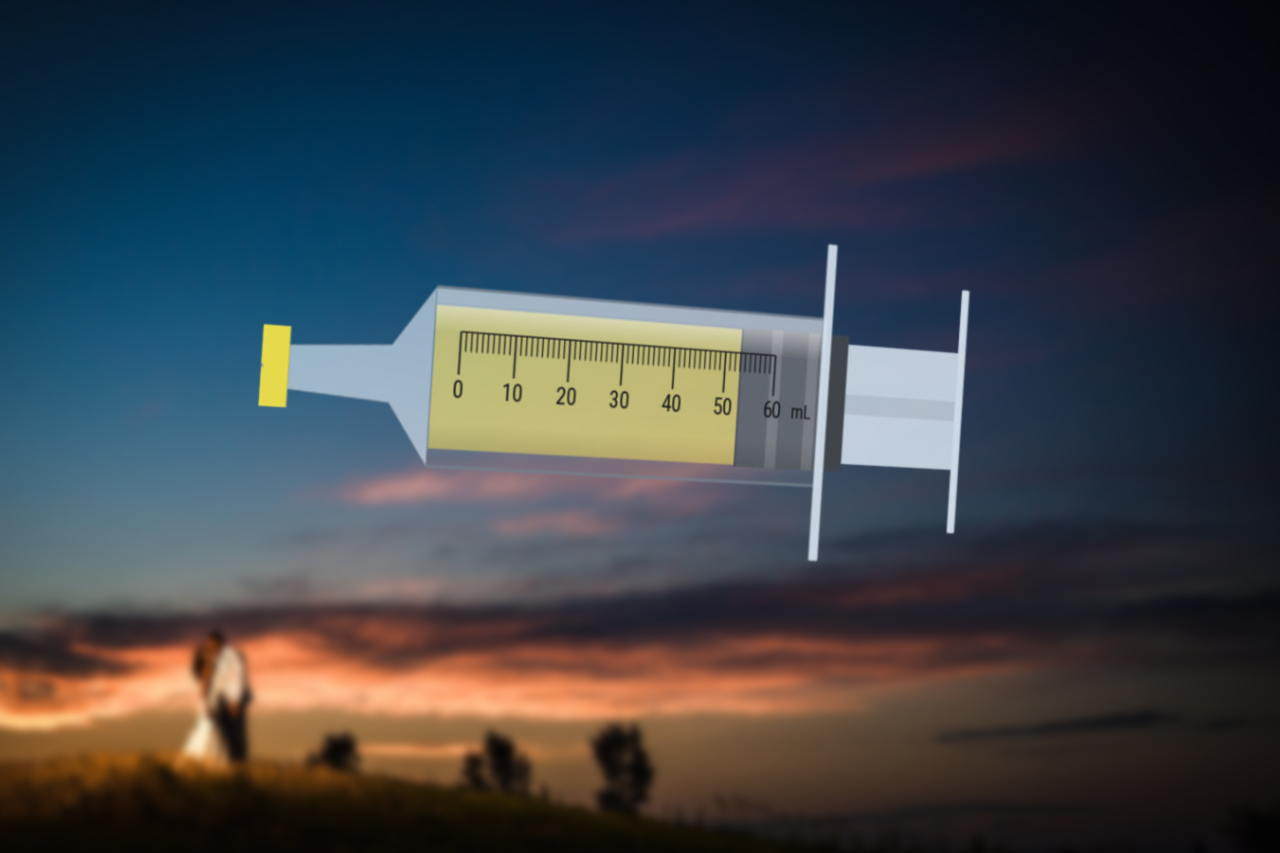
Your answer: 53 mL
